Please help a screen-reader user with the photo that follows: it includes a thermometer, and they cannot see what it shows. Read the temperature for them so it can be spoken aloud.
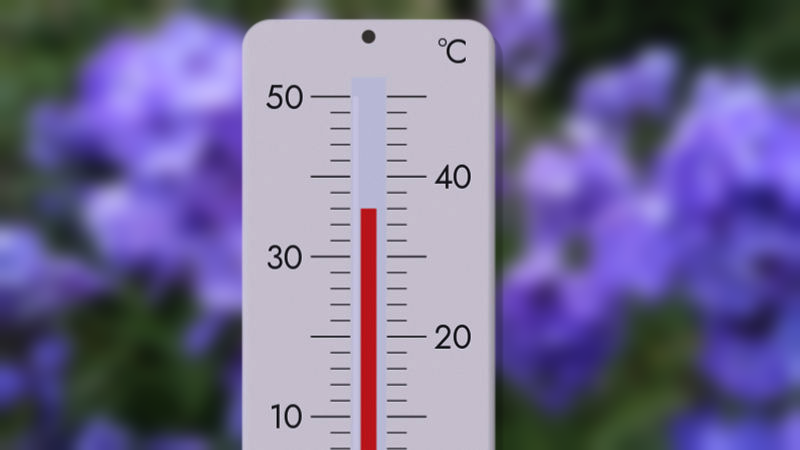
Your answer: 36 °C
